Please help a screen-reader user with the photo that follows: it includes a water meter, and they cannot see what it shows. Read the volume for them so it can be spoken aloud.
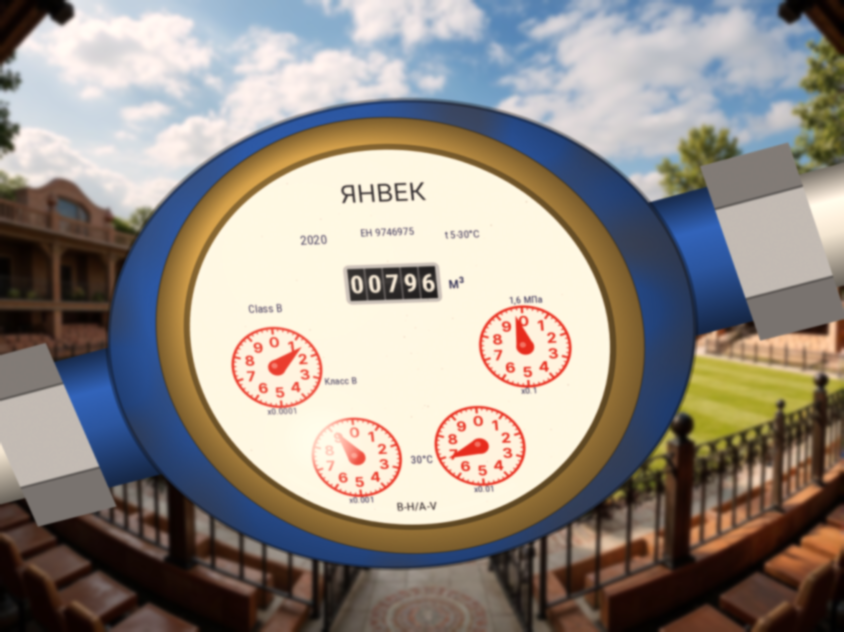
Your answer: 795.9691 m³
